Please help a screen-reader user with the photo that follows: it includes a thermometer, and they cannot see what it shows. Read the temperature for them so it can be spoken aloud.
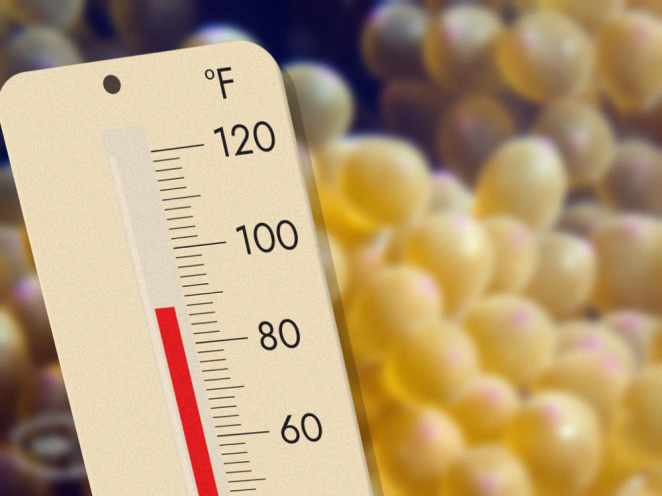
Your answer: 88 °F
